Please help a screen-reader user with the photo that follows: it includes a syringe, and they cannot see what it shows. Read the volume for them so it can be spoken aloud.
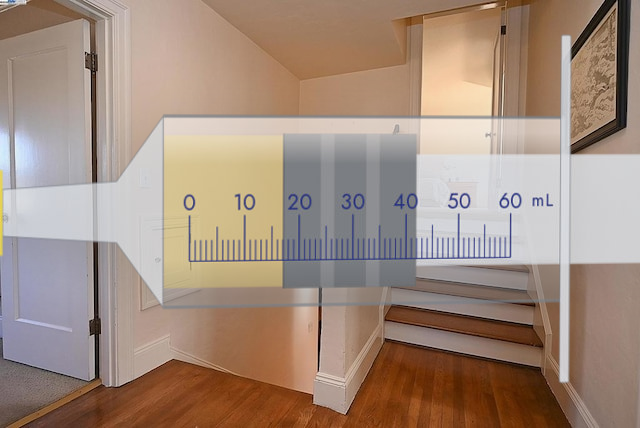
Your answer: 17 mL
